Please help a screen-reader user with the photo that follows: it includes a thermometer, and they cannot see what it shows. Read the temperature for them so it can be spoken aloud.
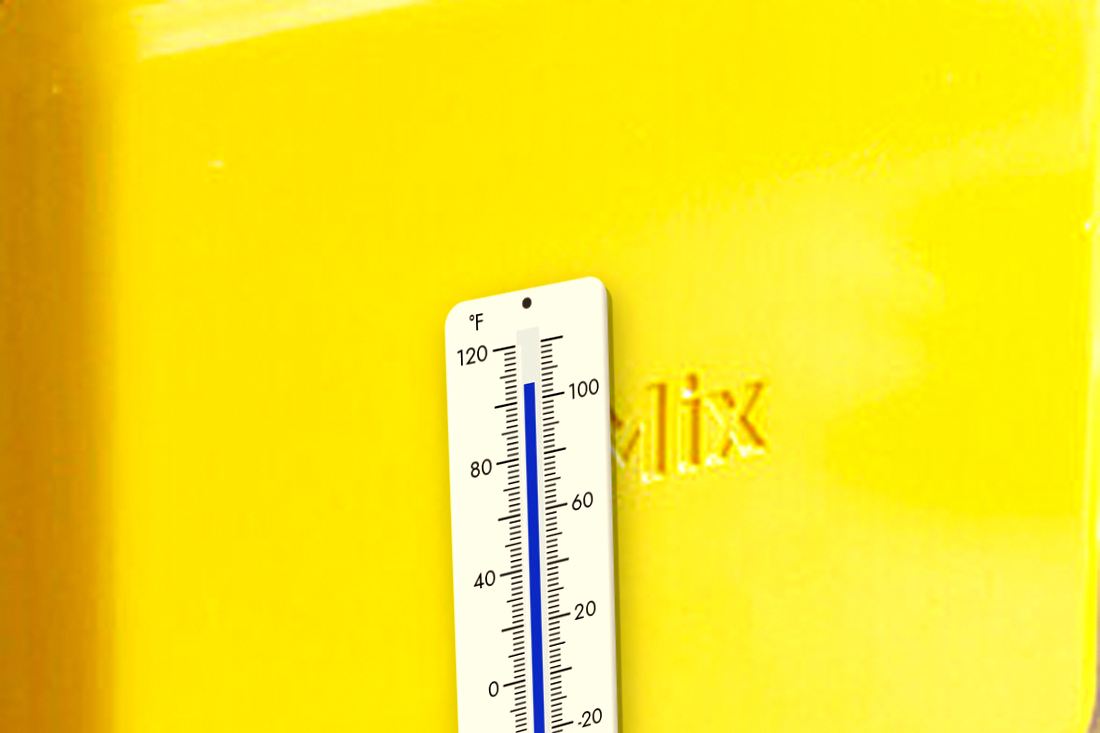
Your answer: 106 °F
